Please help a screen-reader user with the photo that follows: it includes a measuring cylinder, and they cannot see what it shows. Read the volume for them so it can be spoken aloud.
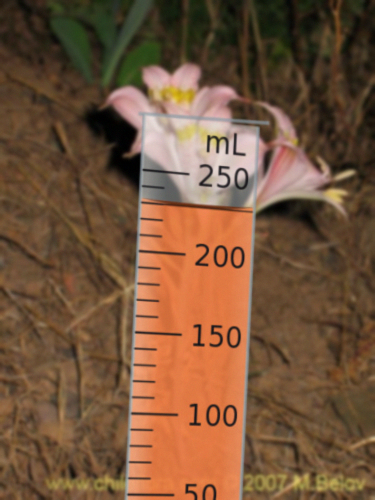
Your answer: 230 mL
